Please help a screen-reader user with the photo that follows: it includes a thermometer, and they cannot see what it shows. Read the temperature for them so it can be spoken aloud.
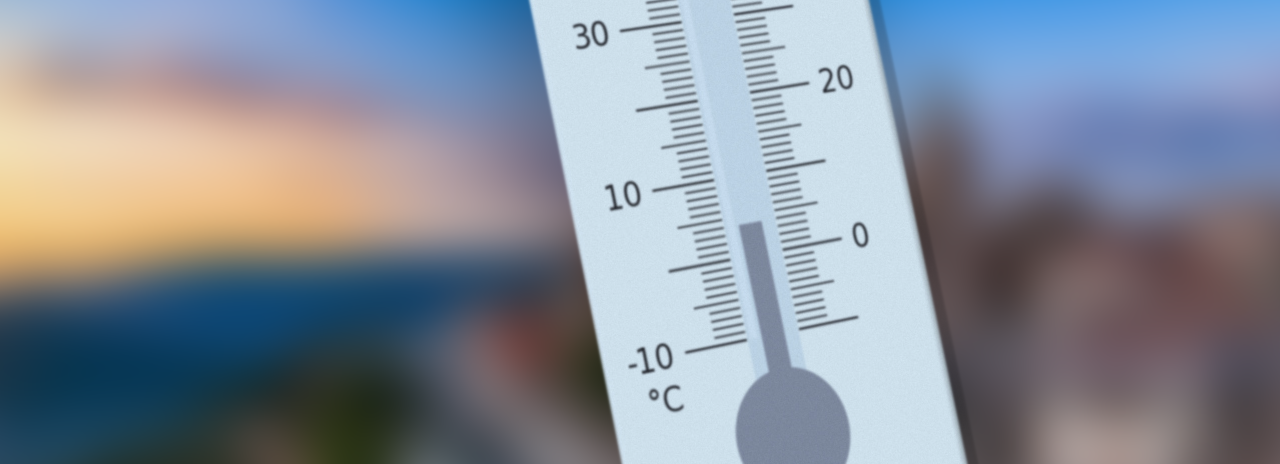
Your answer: 4 °C
